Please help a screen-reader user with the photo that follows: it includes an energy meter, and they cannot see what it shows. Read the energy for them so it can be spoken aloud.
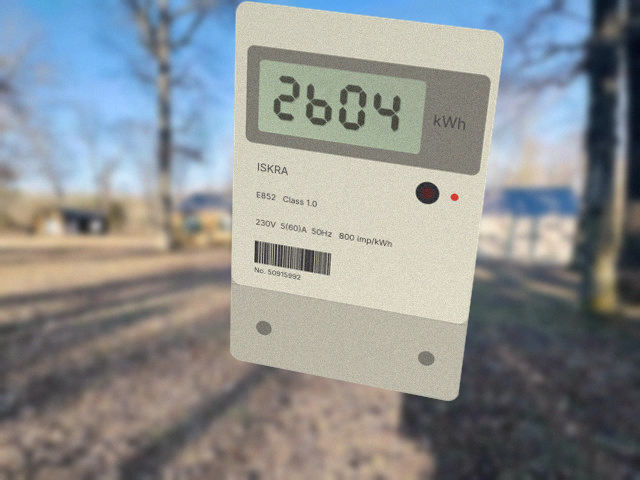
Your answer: 2604 kWh
